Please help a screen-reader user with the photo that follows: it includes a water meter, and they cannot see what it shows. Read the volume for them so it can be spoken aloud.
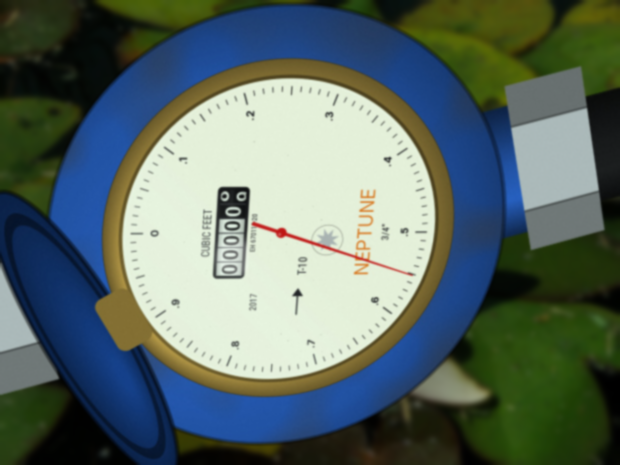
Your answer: 8.55 ft³
